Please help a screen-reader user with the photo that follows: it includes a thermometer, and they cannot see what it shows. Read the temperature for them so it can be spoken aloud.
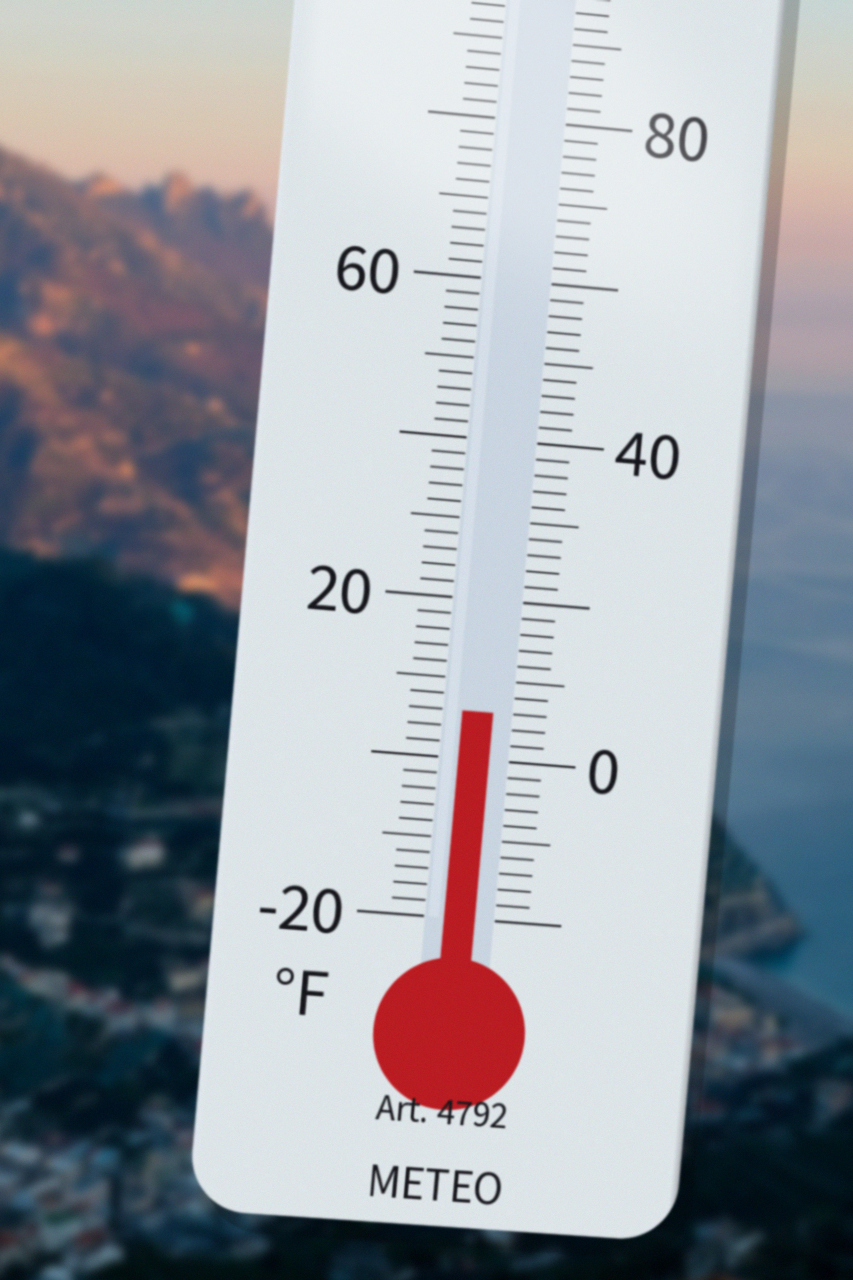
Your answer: 6 °F
